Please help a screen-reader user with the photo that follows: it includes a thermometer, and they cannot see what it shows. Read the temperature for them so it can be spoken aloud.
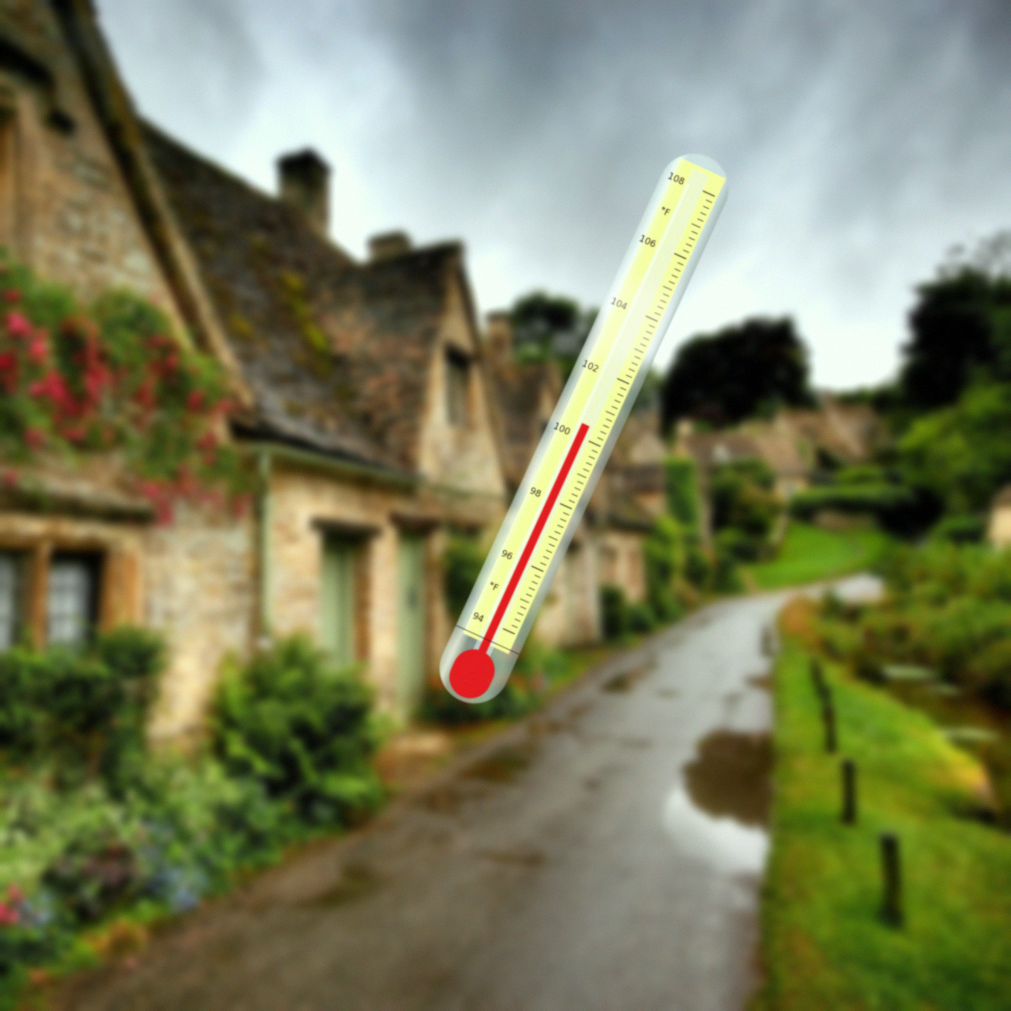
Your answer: 100.4 °F
